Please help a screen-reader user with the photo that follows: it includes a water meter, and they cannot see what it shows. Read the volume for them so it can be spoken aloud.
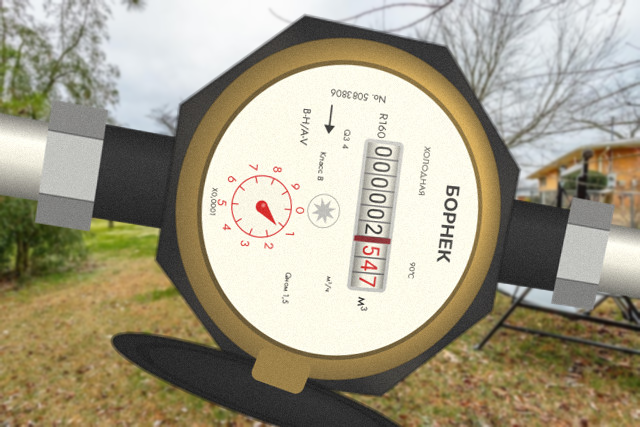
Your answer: 2.5471 m³
